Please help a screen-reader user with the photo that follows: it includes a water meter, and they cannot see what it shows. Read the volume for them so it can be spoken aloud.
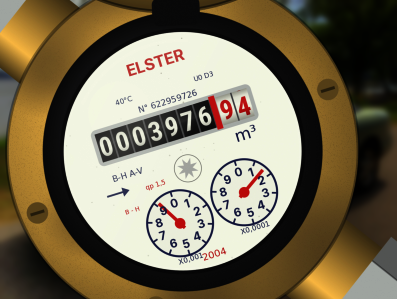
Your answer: 3976.9391 m³
